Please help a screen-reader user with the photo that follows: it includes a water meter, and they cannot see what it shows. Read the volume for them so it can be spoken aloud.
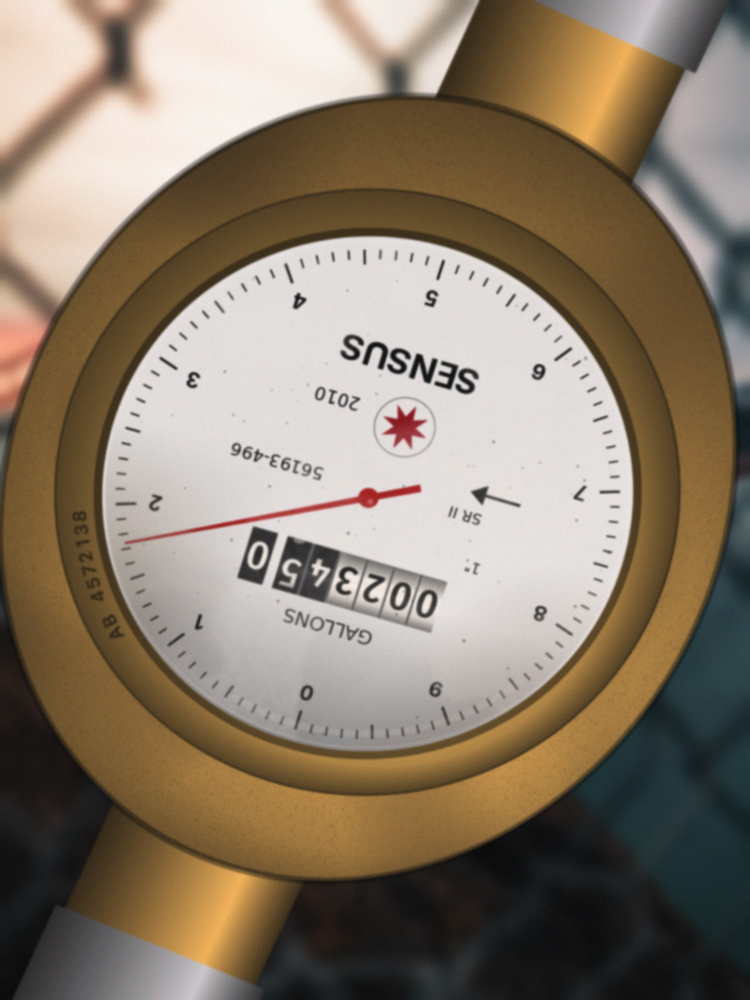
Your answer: 23451.7 gal
